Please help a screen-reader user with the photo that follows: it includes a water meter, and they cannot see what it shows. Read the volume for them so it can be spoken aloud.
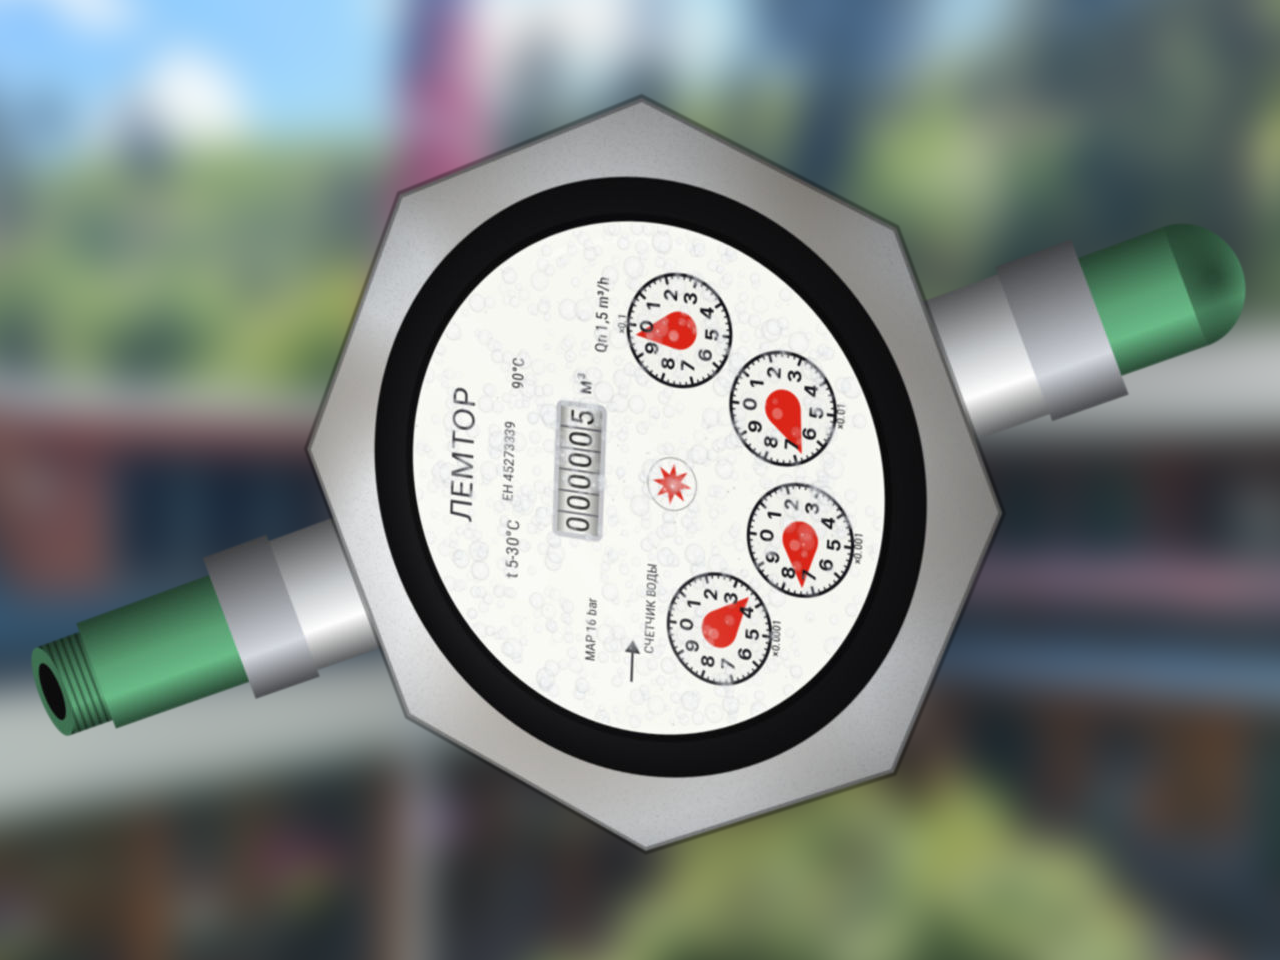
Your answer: 4.9673 m³
